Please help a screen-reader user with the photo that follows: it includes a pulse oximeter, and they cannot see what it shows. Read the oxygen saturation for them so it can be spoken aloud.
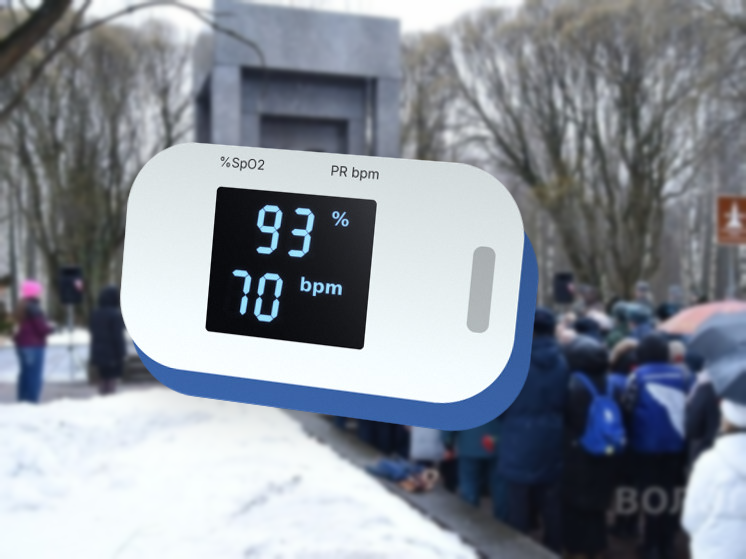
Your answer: 93 %
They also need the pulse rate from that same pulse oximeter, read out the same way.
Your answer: 70 bpm
